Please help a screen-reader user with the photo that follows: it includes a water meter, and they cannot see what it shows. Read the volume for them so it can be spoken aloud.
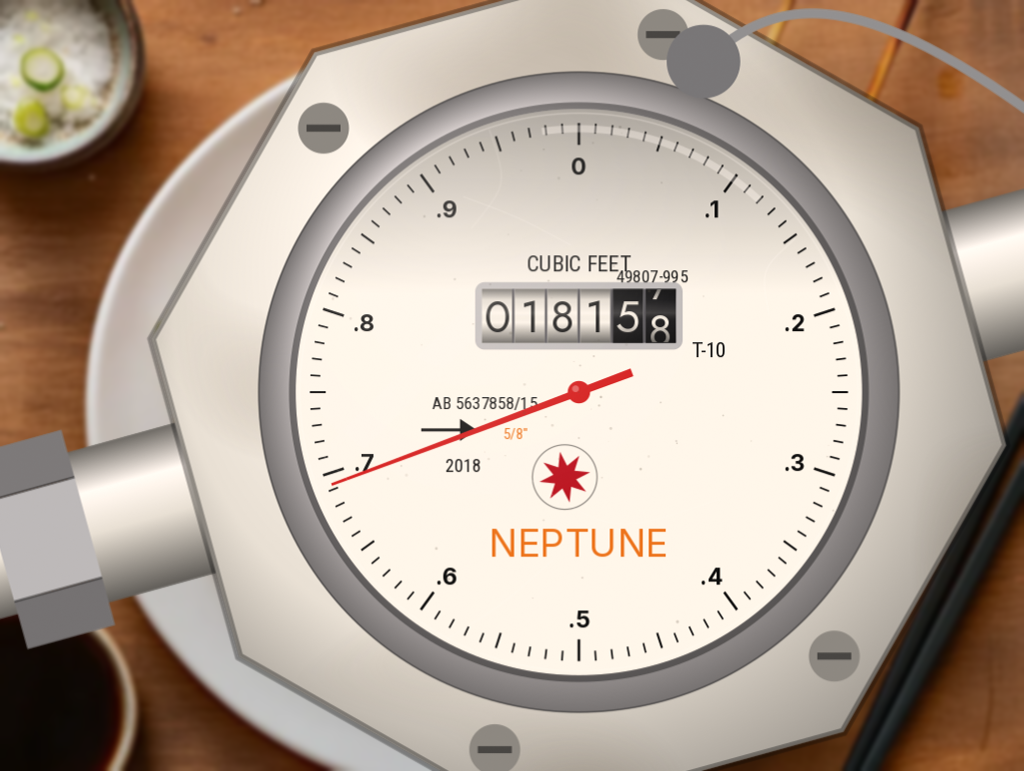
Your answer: 18157.69 ft³
